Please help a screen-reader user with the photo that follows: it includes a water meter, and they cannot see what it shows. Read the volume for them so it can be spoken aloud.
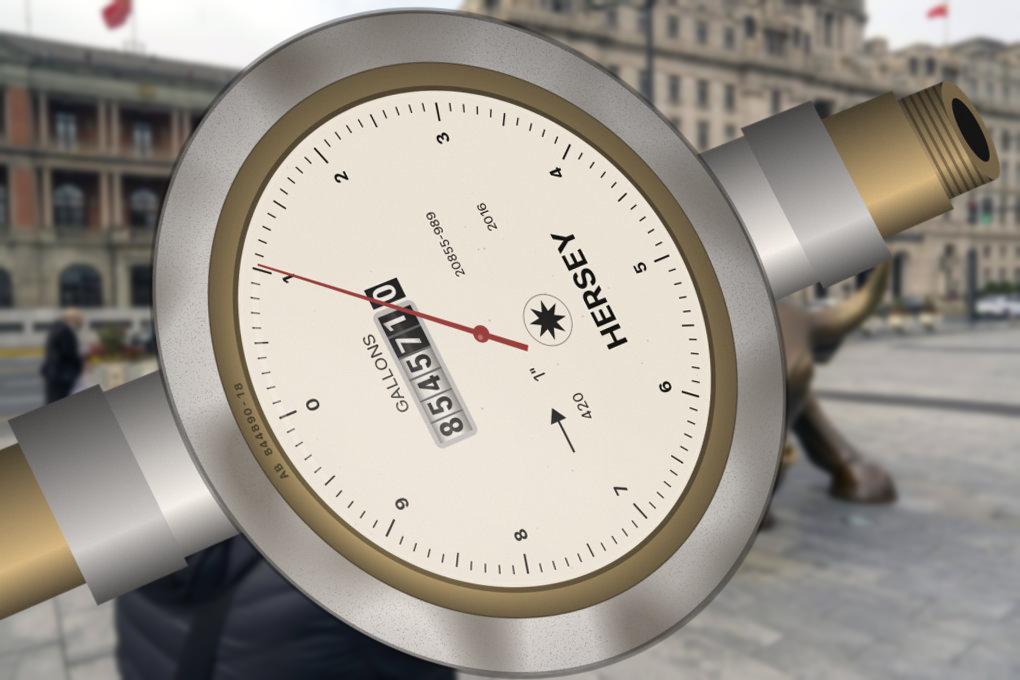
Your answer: 8545711.0 gal
